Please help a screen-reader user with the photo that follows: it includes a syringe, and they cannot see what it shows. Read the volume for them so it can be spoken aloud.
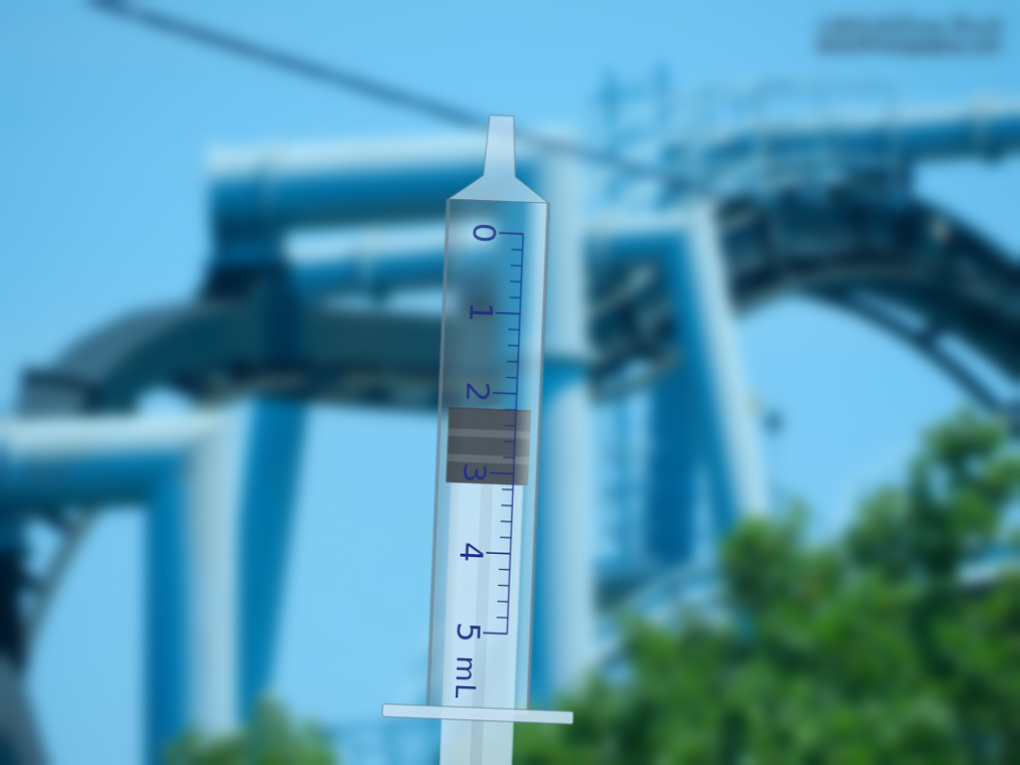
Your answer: 2.2 mL
